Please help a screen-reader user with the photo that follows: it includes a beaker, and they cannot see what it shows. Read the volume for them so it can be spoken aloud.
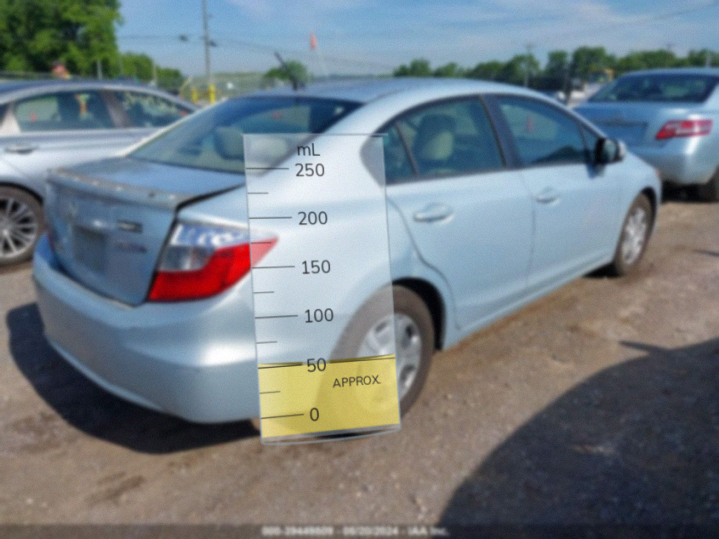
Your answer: 50 mL
